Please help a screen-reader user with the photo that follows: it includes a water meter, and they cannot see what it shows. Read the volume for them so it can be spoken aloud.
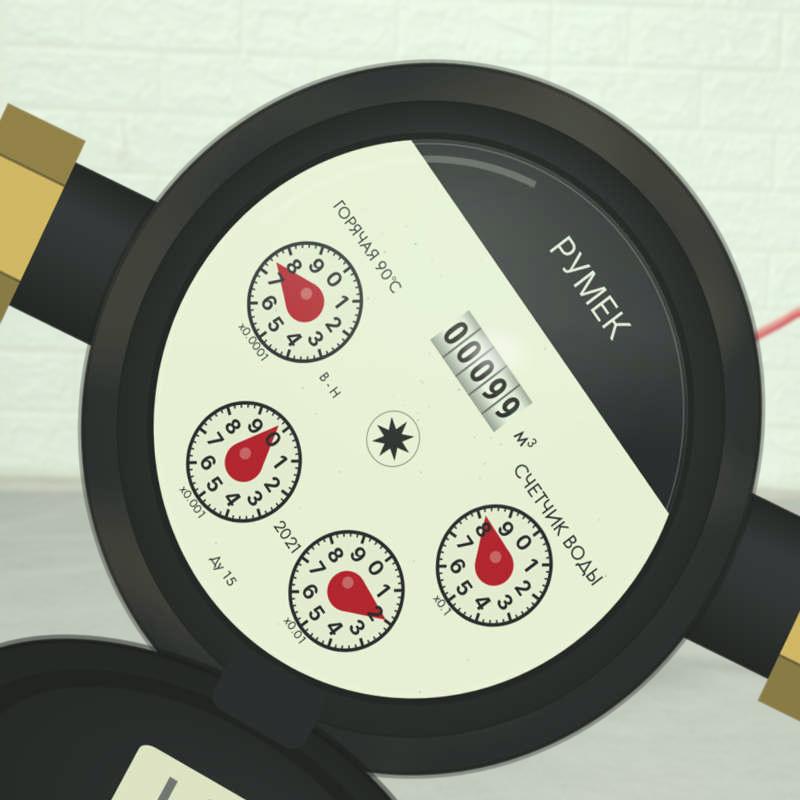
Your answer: 99.8197 m³
